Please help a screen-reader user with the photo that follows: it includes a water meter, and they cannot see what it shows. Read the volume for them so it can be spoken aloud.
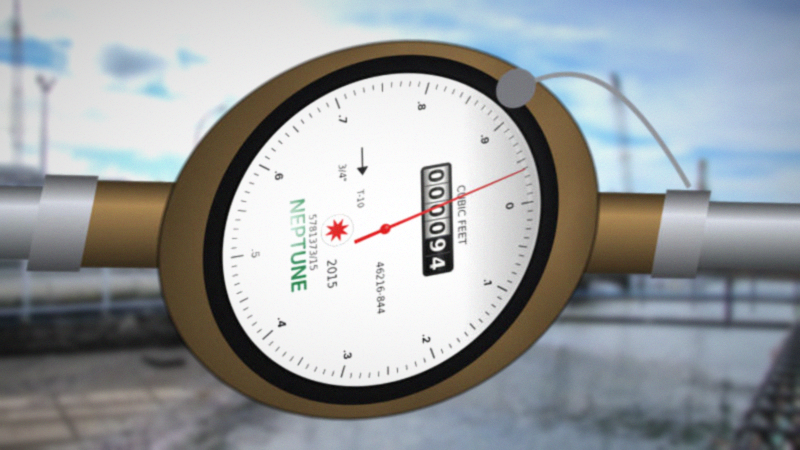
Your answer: 93.96 ft³
